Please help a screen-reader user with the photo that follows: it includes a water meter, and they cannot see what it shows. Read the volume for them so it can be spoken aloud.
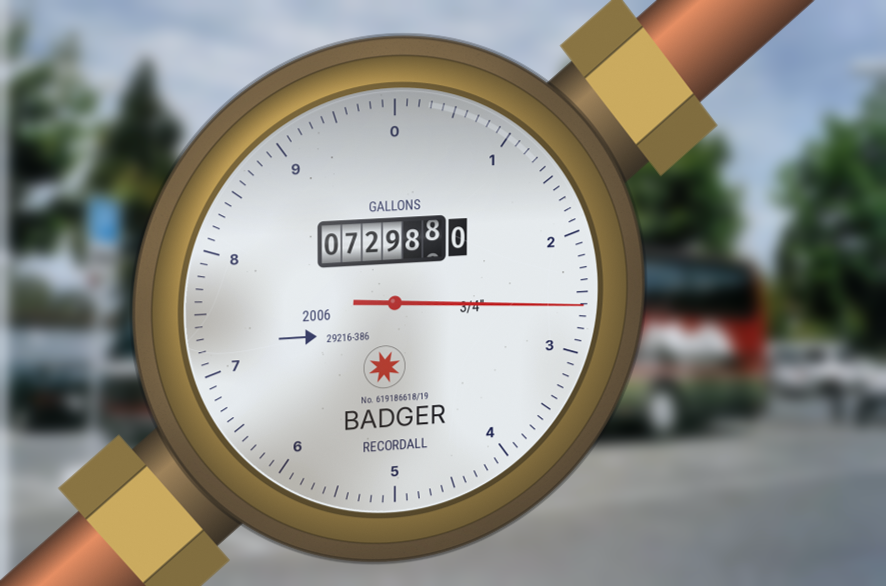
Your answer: 729882.6 gal
